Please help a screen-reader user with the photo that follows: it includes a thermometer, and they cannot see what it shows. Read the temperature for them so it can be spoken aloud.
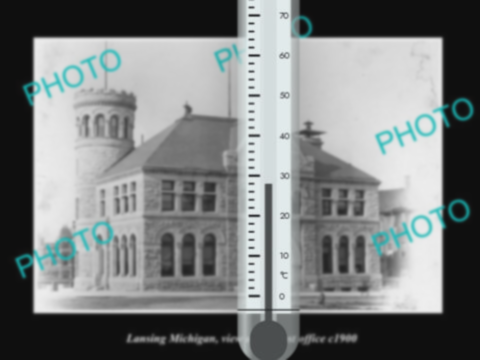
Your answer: 28 °C
